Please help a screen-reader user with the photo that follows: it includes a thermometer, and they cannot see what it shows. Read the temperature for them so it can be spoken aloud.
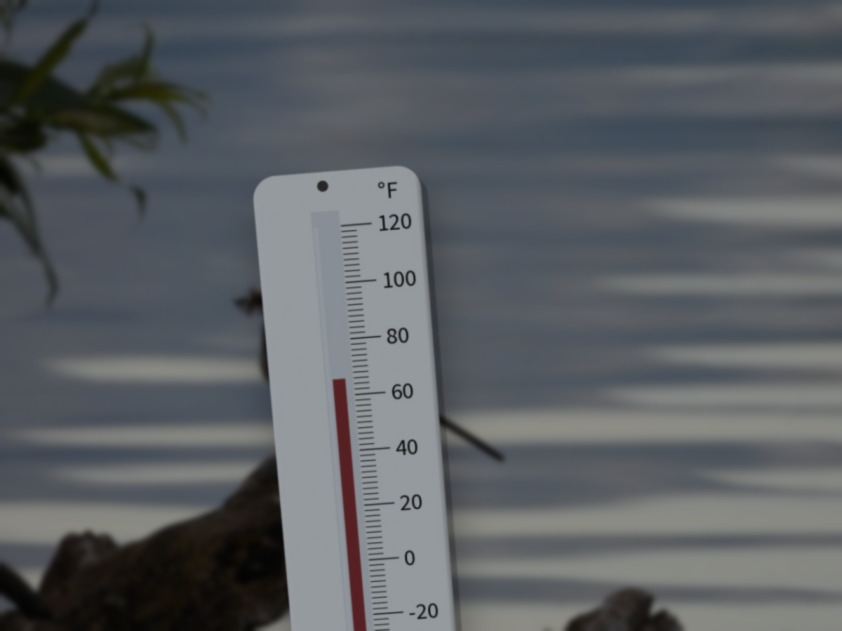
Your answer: 66 °F
